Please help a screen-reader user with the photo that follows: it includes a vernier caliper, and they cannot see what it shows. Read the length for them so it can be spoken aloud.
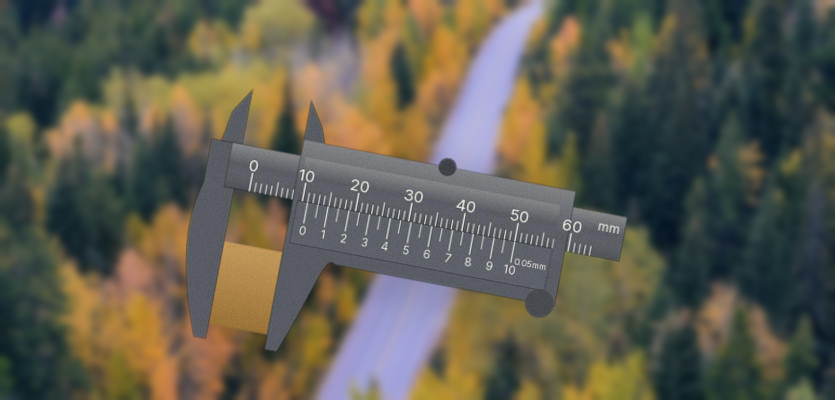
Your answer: 11.0 mm
